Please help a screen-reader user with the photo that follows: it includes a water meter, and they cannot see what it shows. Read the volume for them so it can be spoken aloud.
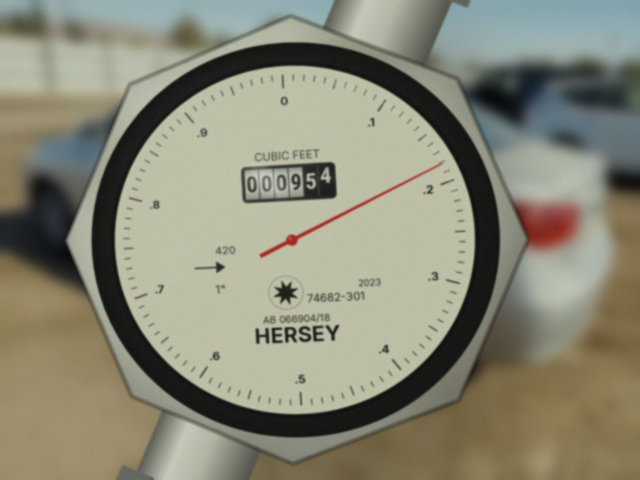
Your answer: 954.18 ft³
